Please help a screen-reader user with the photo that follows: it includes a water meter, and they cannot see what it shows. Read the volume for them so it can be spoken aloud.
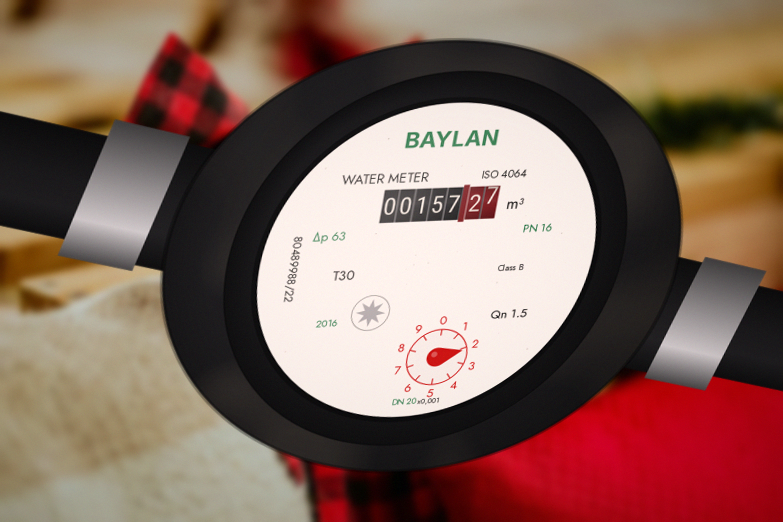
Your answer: 157.272 m³
